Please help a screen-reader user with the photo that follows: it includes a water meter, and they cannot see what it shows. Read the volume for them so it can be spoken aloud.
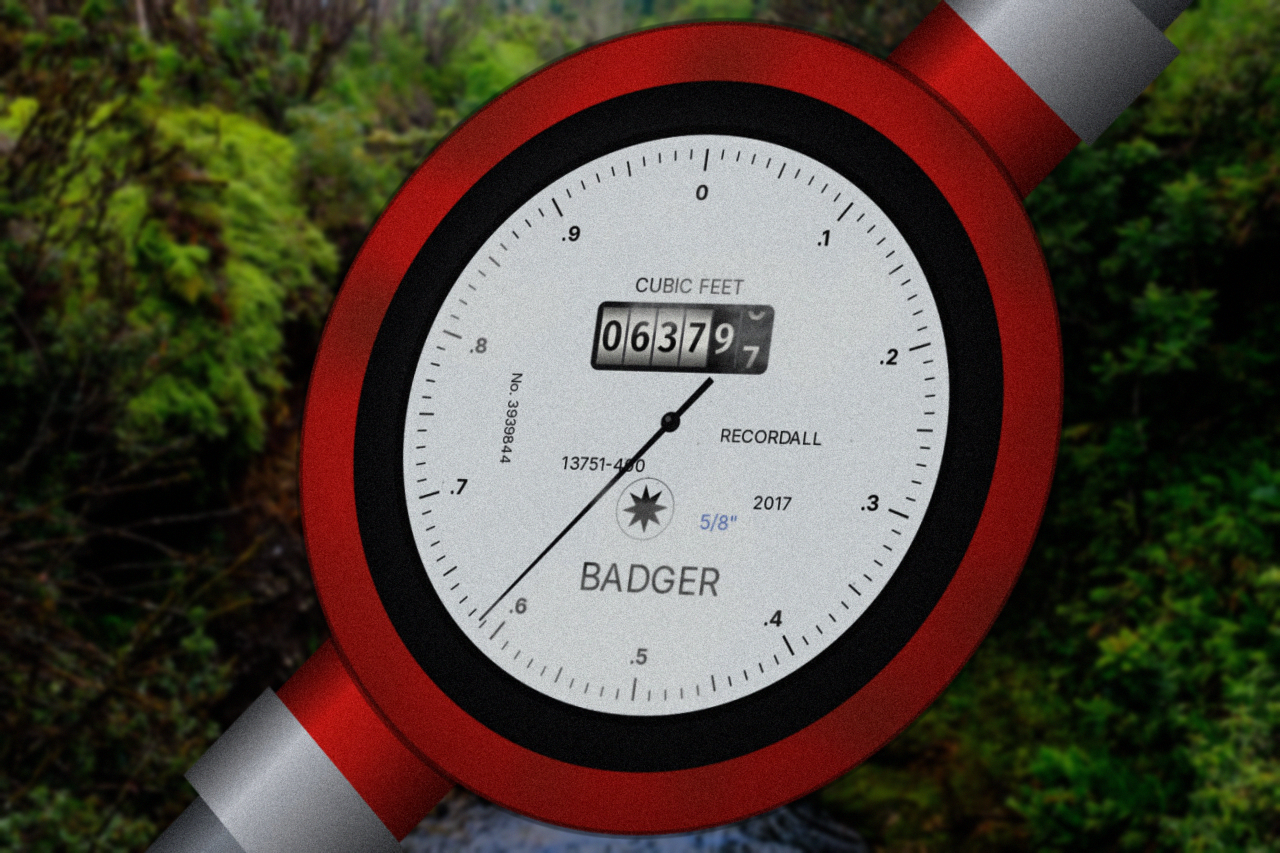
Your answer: 63796.61 ft³
